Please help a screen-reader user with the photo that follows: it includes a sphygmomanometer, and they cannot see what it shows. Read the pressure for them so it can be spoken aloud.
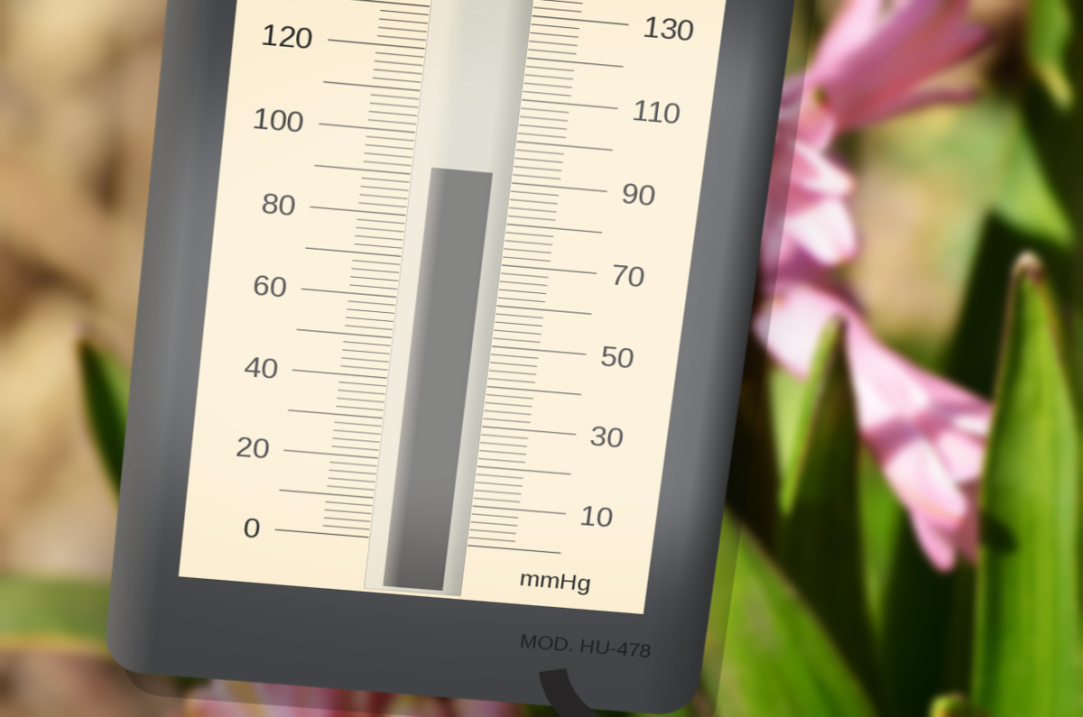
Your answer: 92 mmHg
